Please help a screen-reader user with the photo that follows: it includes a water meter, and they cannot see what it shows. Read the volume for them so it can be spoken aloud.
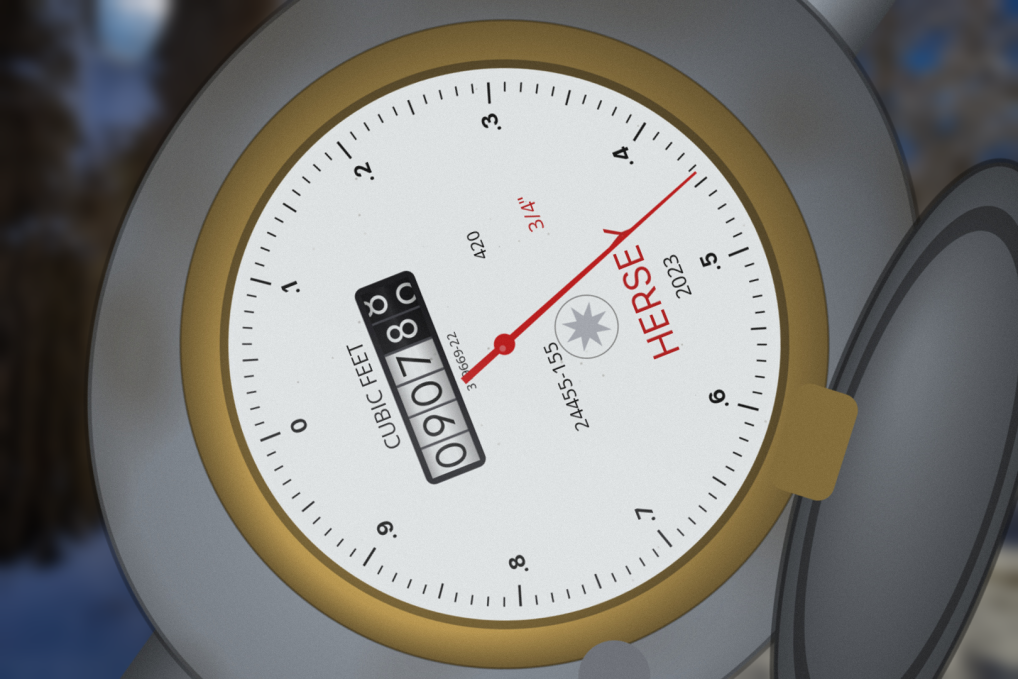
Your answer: 90788.44 ft³
